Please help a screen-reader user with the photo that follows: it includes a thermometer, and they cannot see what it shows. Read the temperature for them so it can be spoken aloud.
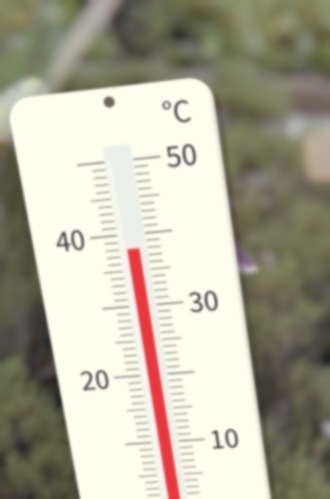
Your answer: 38 °C
